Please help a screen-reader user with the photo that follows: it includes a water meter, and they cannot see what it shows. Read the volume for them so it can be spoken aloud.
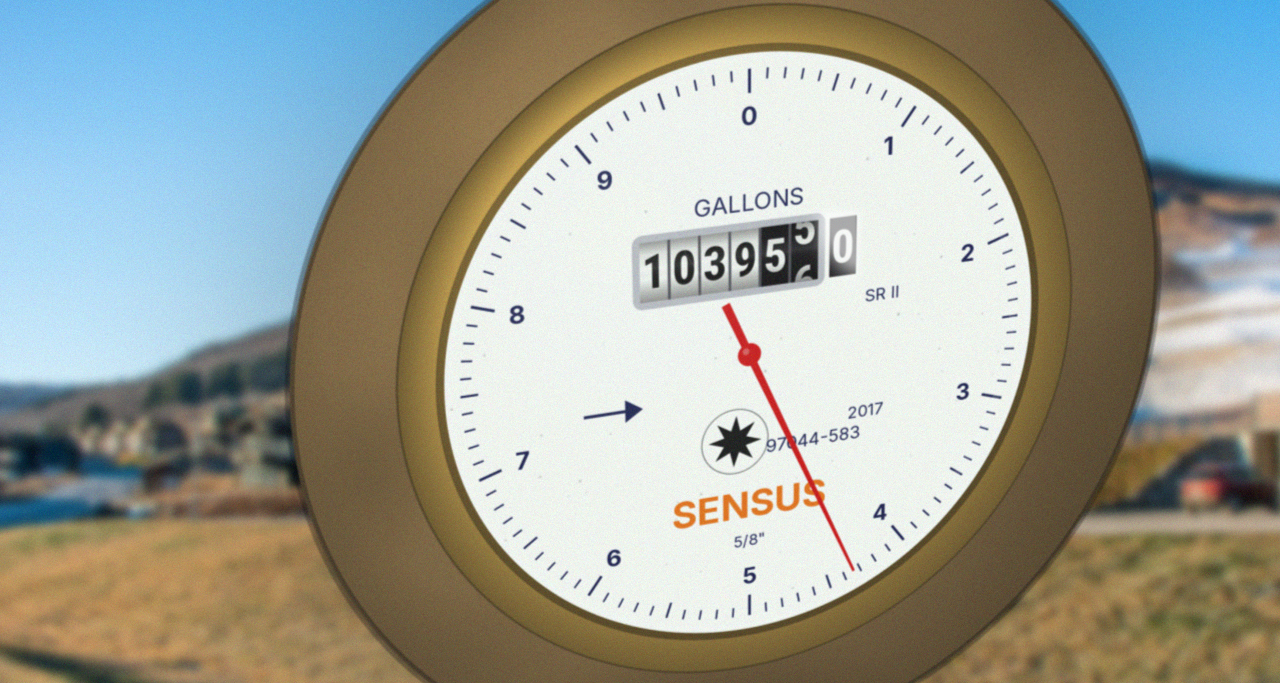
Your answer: 1039554.3 gal
